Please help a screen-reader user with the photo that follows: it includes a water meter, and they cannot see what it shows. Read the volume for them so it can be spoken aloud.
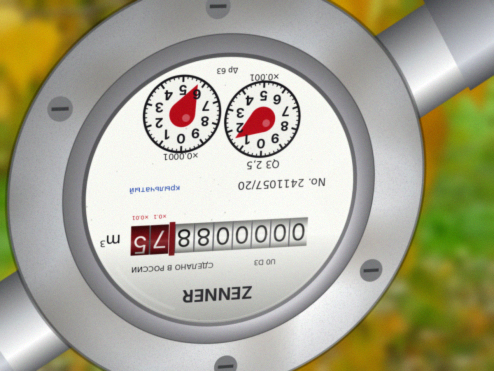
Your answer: 88.7515 m³
